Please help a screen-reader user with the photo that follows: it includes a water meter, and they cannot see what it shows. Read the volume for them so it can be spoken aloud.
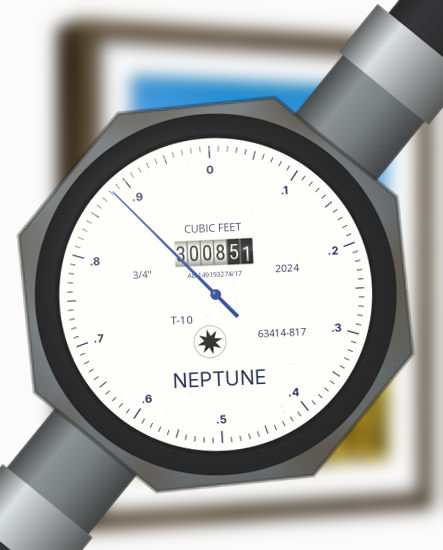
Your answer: 300850.88 ft³
